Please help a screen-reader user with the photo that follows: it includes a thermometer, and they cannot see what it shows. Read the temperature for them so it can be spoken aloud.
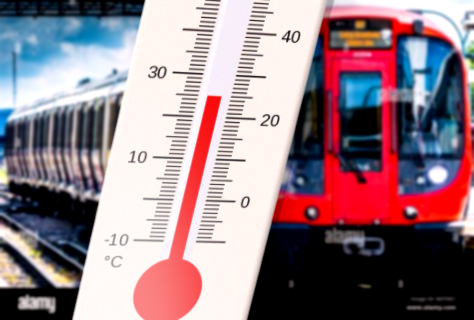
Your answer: 25 °C
